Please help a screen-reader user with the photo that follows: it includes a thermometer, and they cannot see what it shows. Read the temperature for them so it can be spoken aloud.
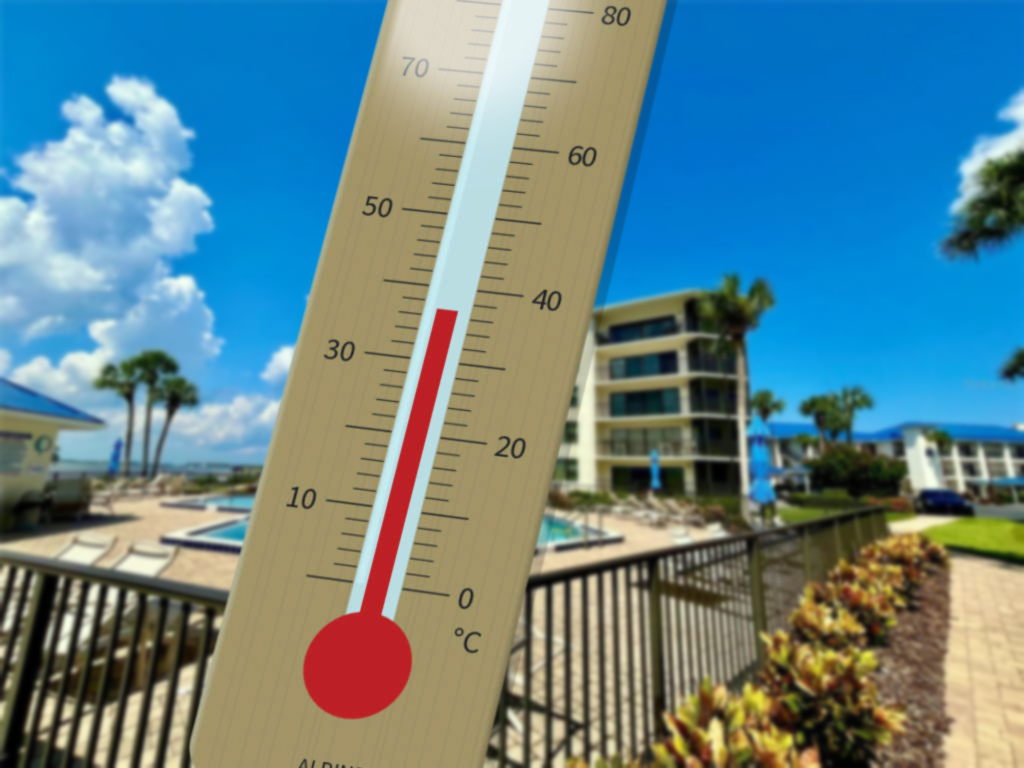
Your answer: 37 °C
